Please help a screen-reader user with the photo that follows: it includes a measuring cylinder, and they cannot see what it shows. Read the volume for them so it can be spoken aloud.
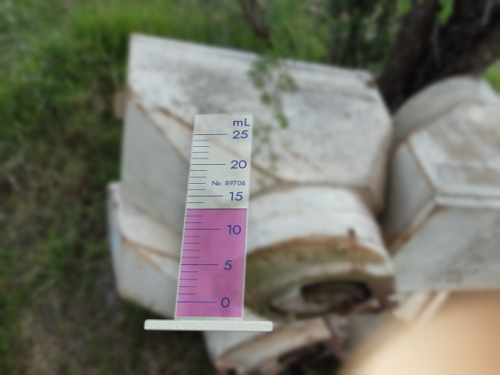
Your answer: 13 mL
